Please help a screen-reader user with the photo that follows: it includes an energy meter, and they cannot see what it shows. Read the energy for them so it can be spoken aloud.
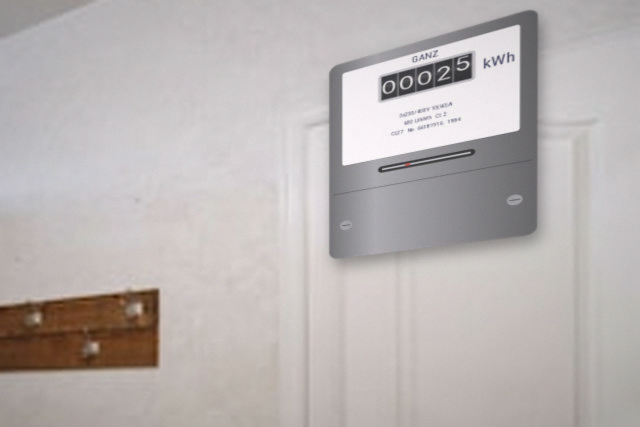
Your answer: 25 kWh
